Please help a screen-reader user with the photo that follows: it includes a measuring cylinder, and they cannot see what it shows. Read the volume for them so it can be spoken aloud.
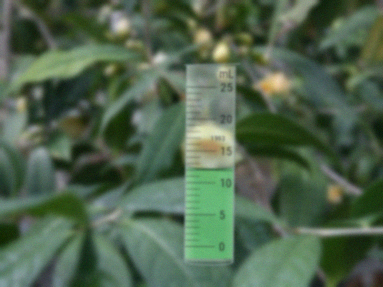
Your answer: 12 mL
